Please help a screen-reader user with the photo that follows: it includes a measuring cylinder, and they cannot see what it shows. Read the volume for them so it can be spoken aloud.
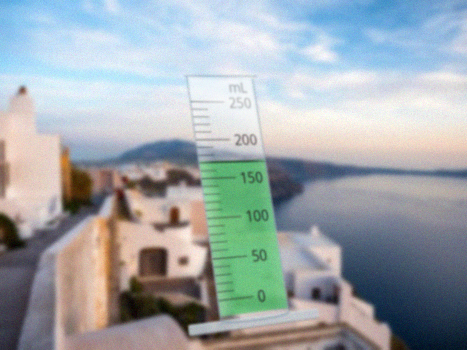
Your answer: 170 mL
